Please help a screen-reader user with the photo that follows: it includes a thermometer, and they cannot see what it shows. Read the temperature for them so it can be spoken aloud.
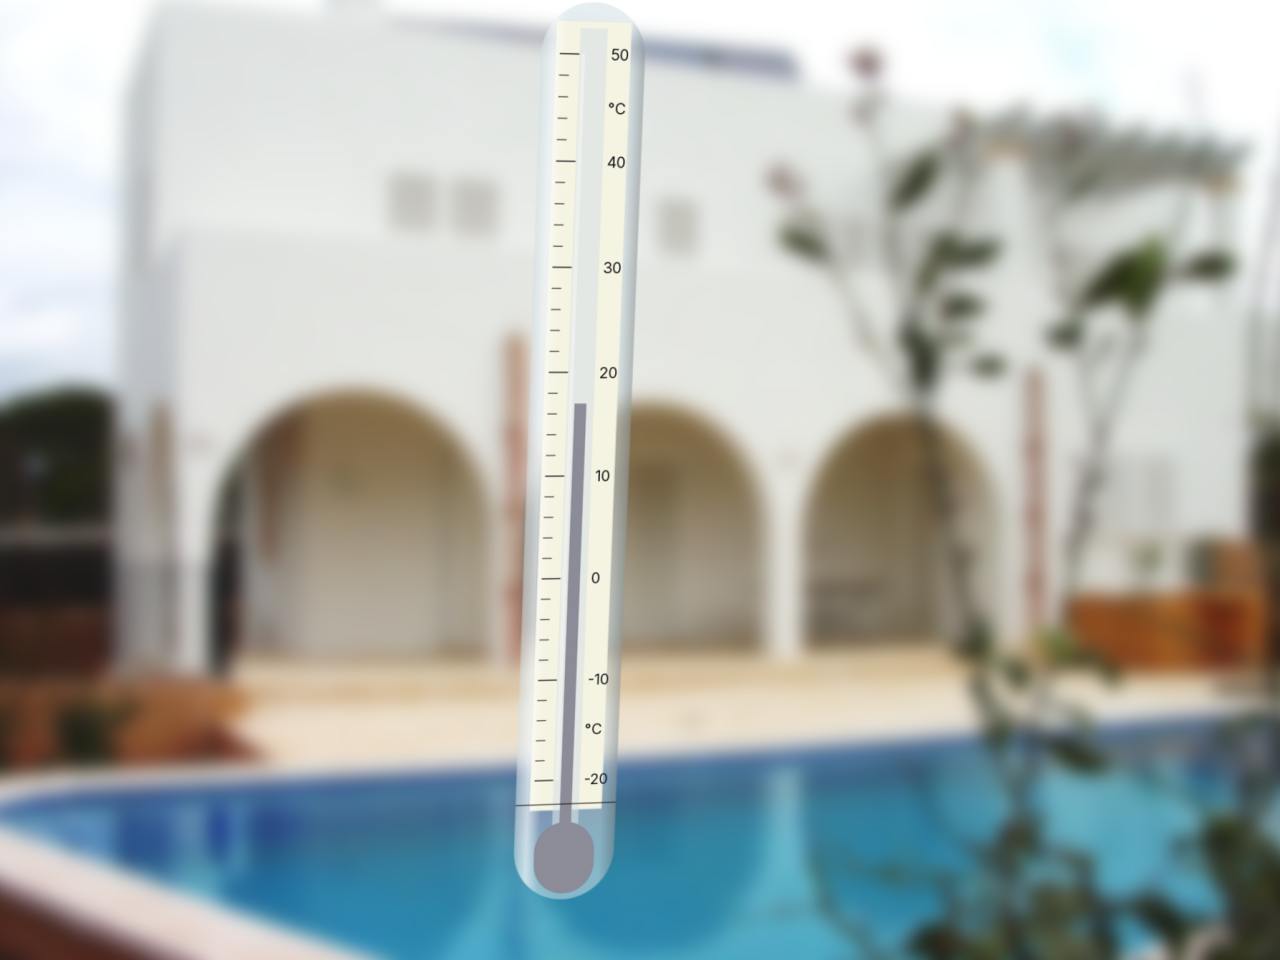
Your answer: 17 °C
